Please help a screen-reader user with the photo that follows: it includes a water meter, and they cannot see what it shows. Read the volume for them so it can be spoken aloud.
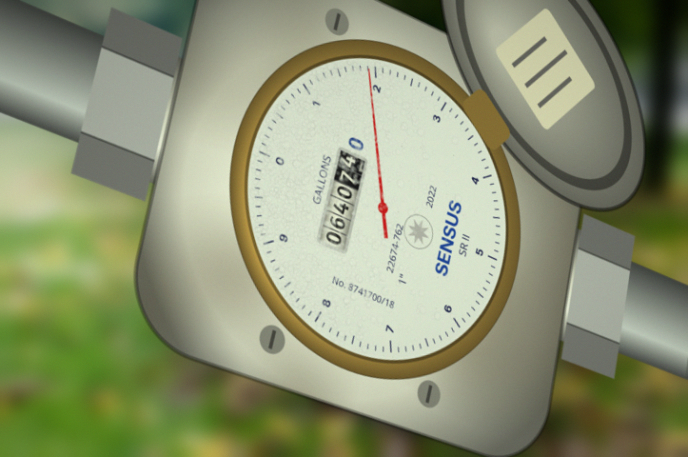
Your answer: 640741.9 gal
